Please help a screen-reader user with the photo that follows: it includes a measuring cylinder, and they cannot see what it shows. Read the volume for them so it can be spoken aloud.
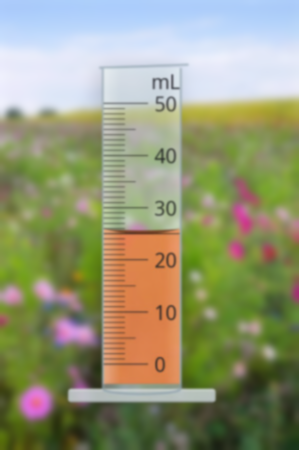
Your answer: 25 mL
